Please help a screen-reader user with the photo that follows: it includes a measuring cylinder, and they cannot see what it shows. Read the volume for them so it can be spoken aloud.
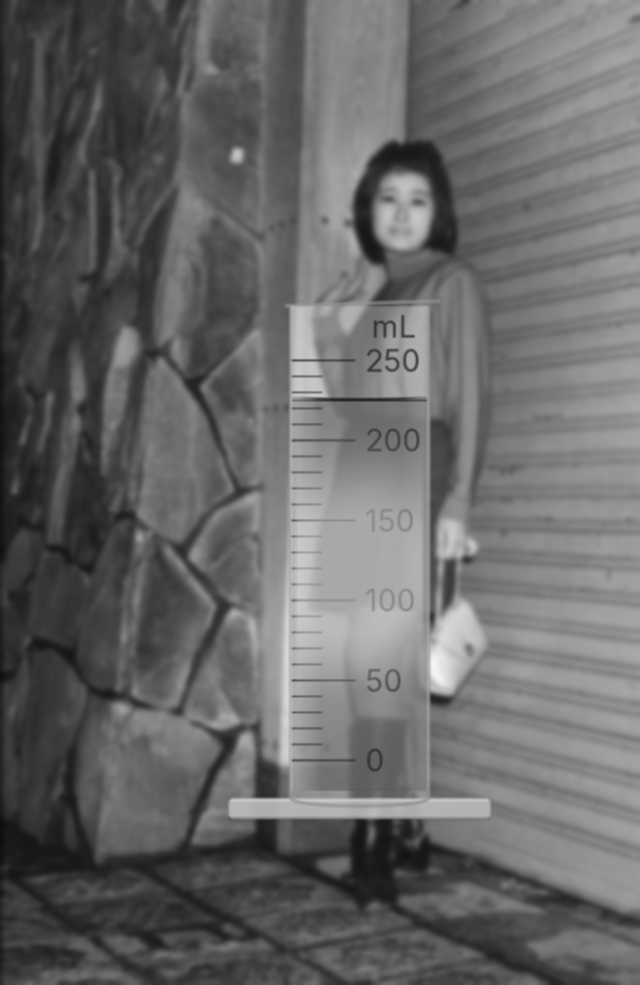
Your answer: 225 mL
